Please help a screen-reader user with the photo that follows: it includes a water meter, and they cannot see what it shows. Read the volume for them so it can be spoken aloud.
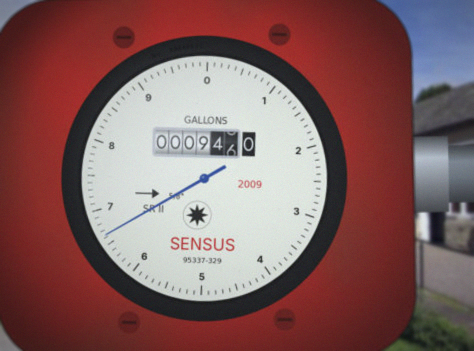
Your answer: 9456.6 gal
